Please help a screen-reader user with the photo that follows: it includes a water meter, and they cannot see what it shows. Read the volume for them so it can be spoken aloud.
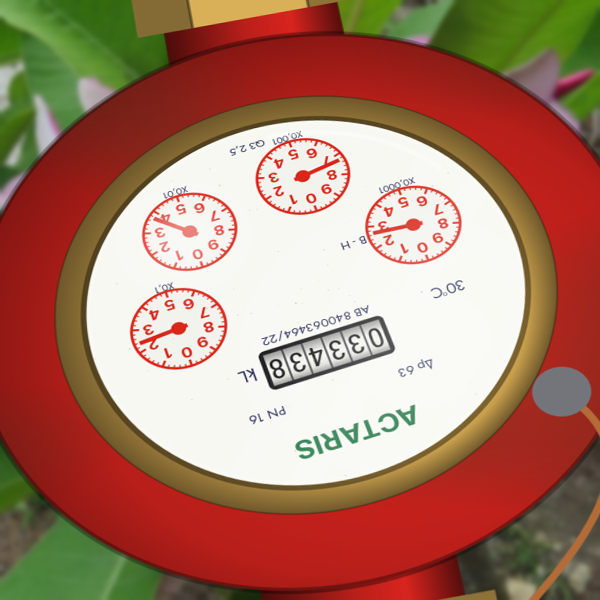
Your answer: 33438.2372 kL
